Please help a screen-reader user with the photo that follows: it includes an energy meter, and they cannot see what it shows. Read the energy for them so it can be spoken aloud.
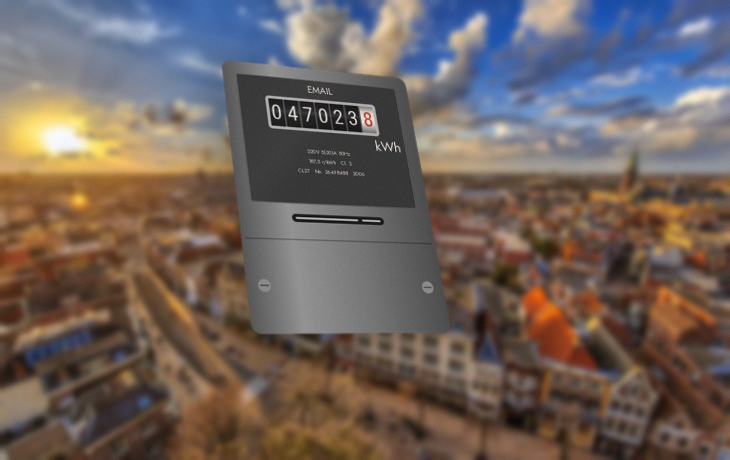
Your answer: 47023.8 kWh
